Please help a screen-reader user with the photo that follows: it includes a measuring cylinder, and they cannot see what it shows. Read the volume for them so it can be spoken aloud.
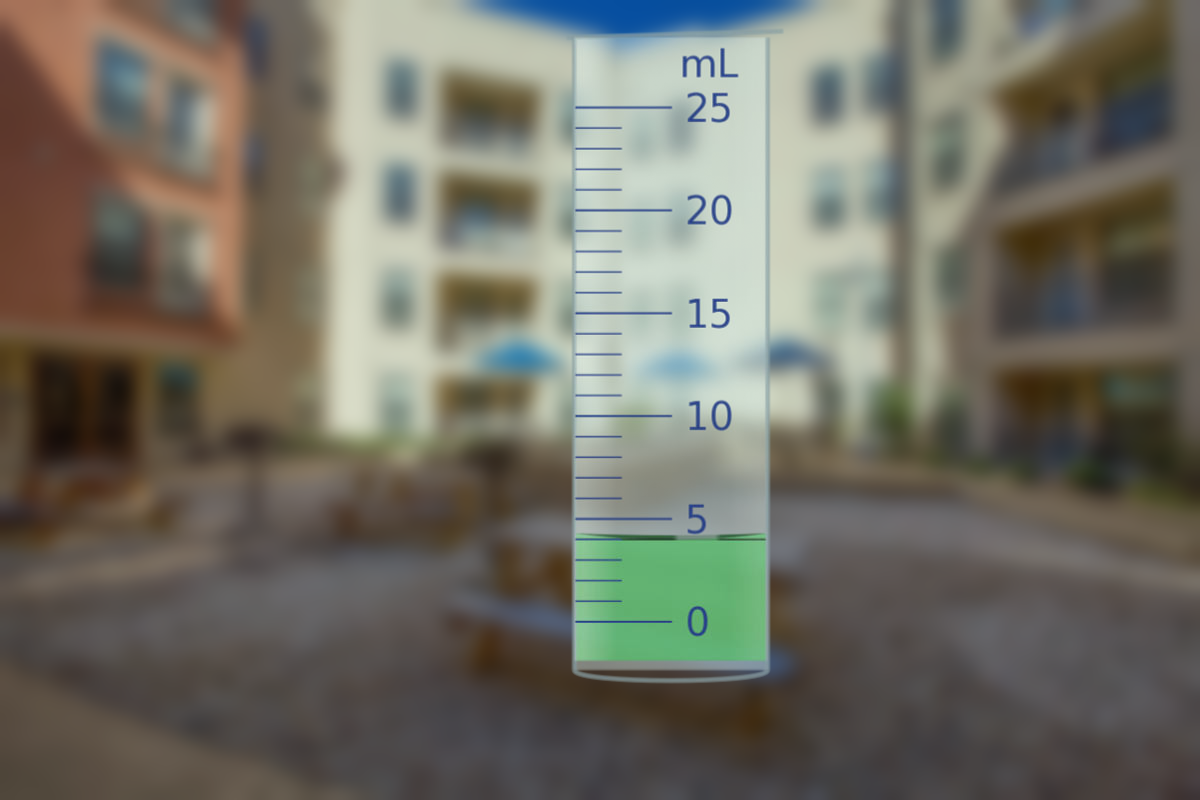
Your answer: 4 mL
